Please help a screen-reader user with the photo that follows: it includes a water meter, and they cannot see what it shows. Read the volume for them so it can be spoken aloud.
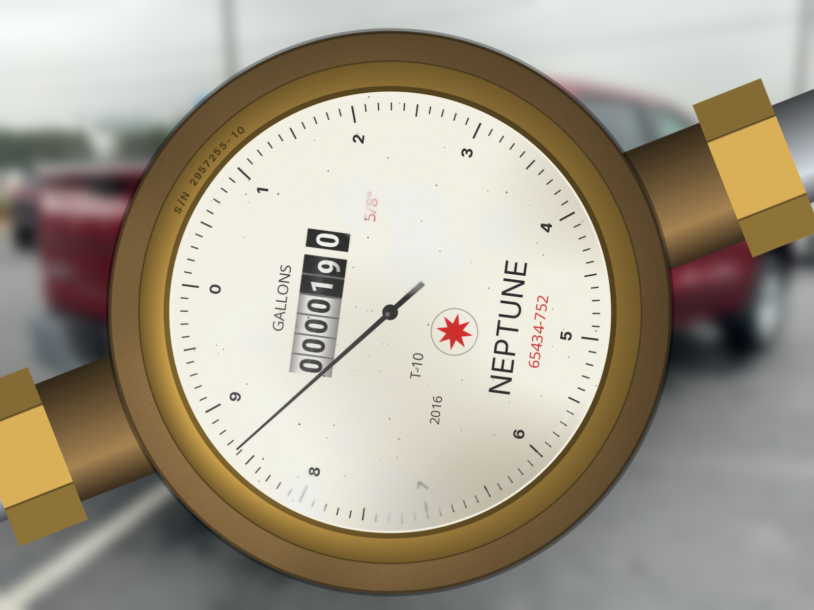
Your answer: 188.6 gal
